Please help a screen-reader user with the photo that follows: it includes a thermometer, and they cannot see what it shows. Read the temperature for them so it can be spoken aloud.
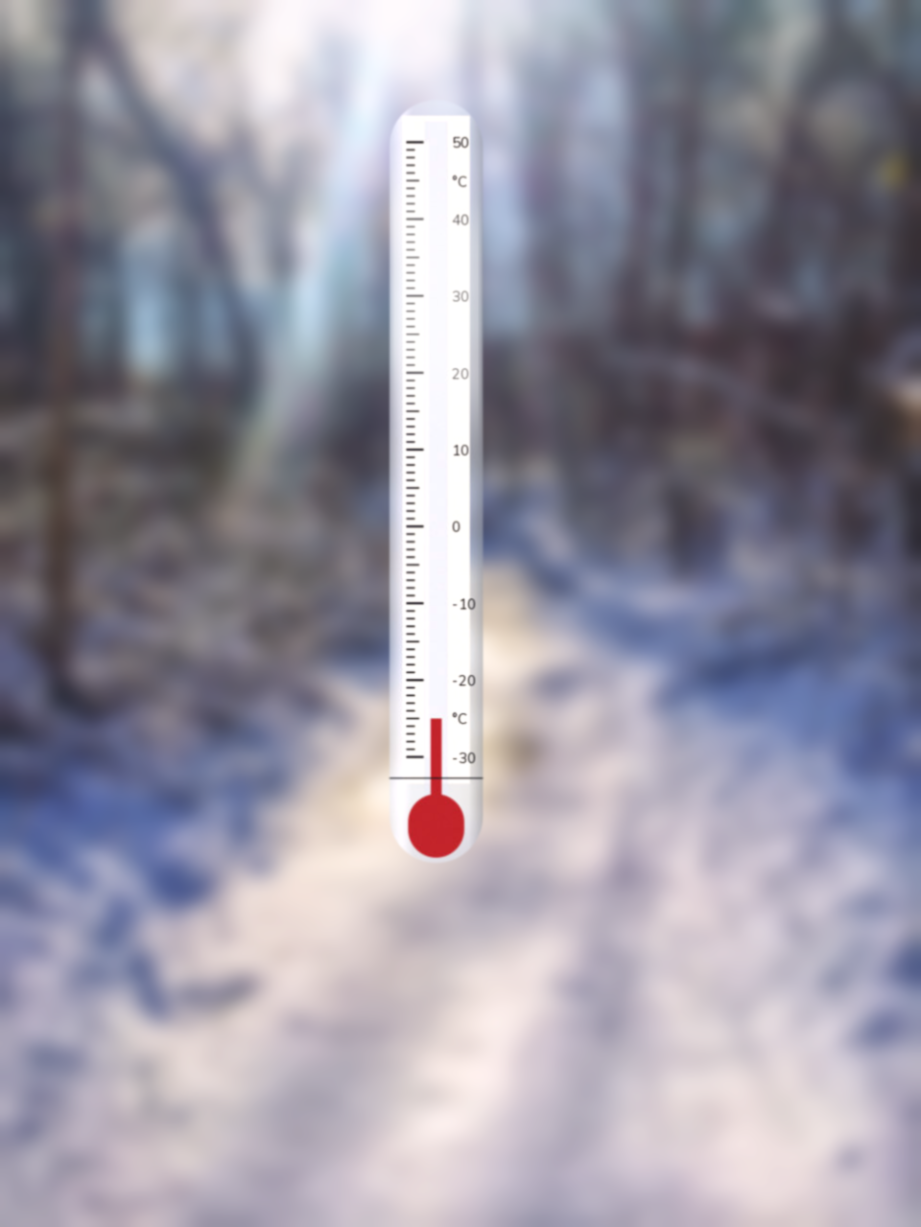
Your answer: -25 °C
